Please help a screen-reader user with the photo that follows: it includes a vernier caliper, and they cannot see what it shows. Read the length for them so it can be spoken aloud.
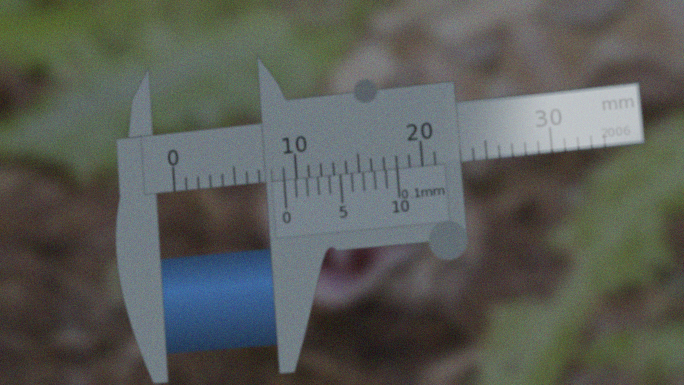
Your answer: 9.0 mm
